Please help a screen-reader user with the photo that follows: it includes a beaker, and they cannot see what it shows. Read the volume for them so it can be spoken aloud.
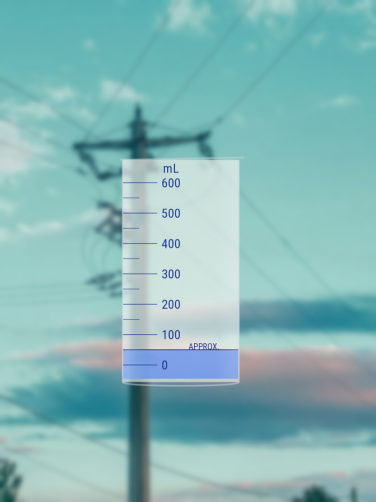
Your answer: 50 mL
